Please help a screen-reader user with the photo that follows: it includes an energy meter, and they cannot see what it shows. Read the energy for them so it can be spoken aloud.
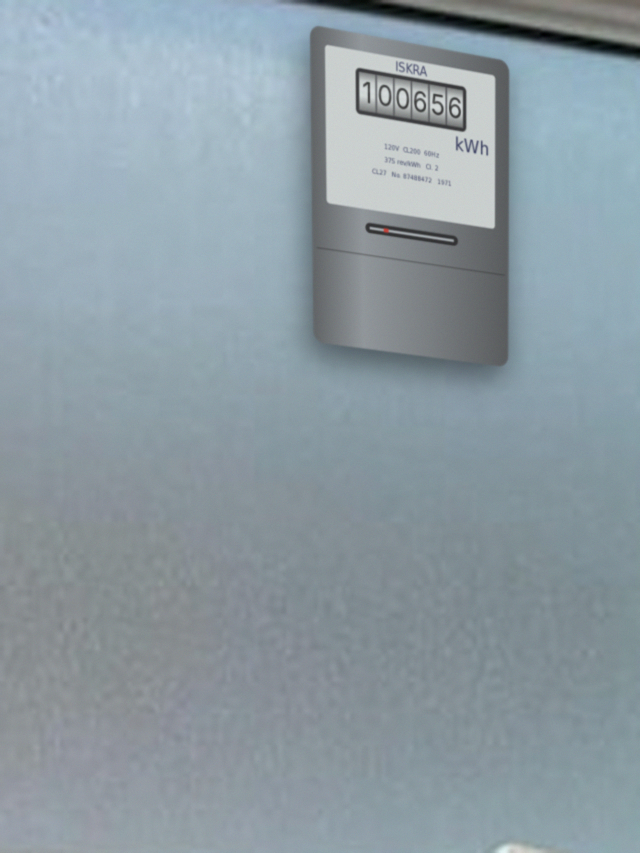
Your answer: 100656 kWh
